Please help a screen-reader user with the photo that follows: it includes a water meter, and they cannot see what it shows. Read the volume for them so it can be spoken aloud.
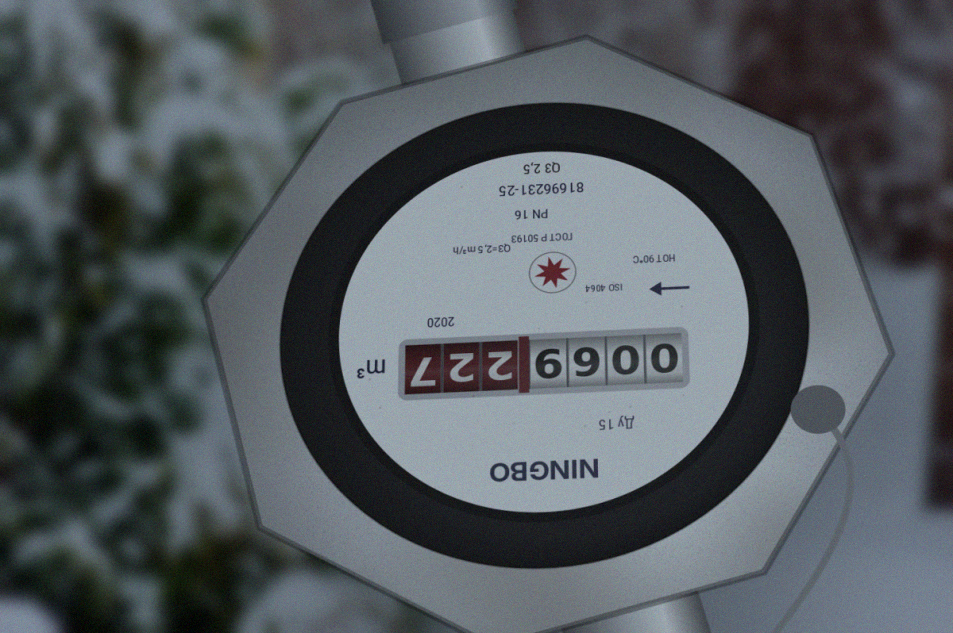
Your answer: 69.227 m³
